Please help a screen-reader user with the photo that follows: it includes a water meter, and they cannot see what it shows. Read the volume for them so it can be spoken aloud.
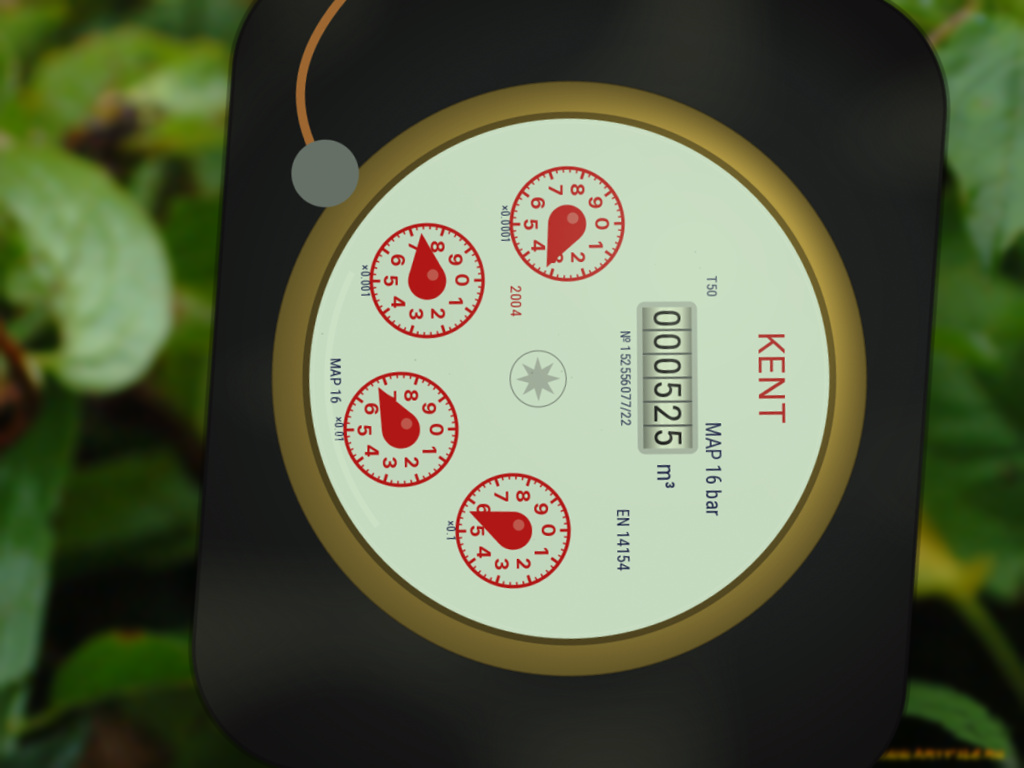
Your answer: 525.5673 m³
